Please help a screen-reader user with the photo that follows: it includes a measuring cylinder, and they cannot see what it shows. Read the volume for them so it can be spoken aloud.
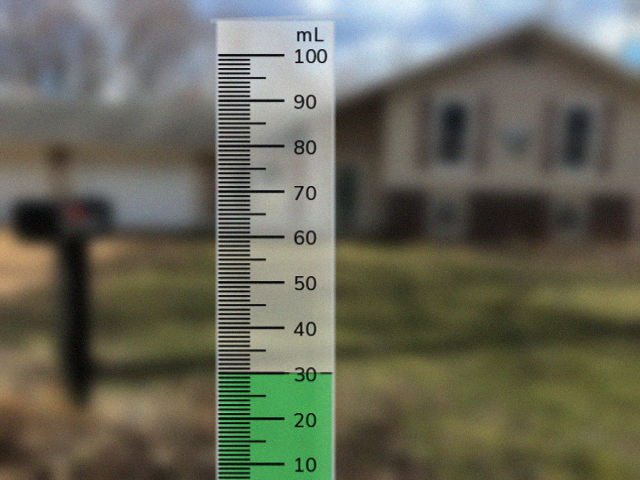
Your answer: 30 mL
